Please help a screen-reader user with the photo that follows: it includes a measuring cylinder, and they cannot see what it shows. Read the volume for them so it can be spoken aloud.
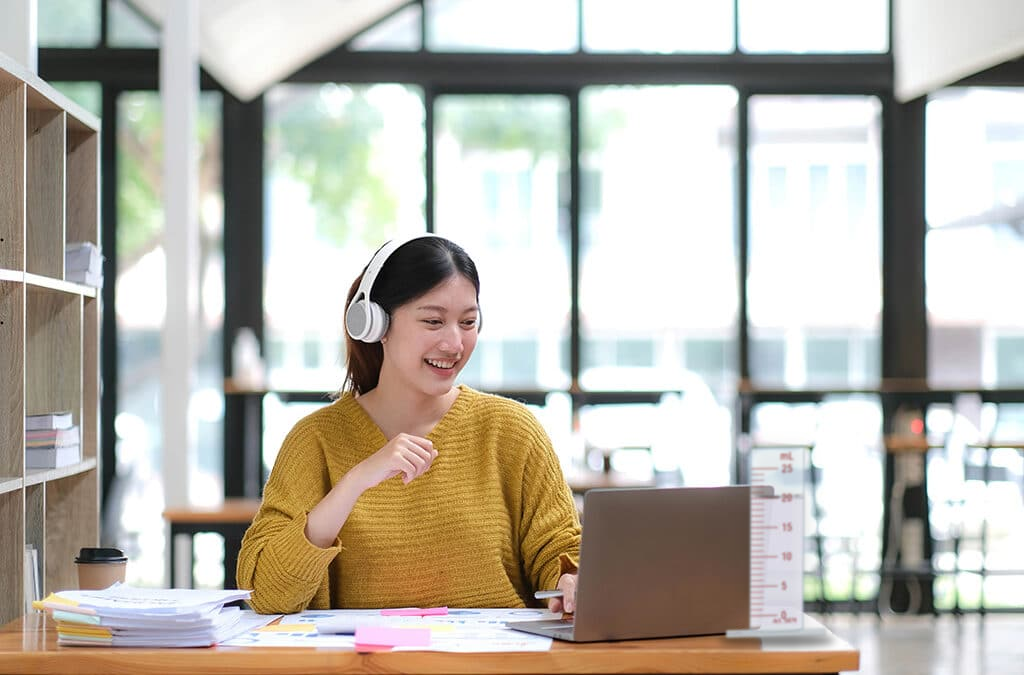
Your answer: 20 mL
